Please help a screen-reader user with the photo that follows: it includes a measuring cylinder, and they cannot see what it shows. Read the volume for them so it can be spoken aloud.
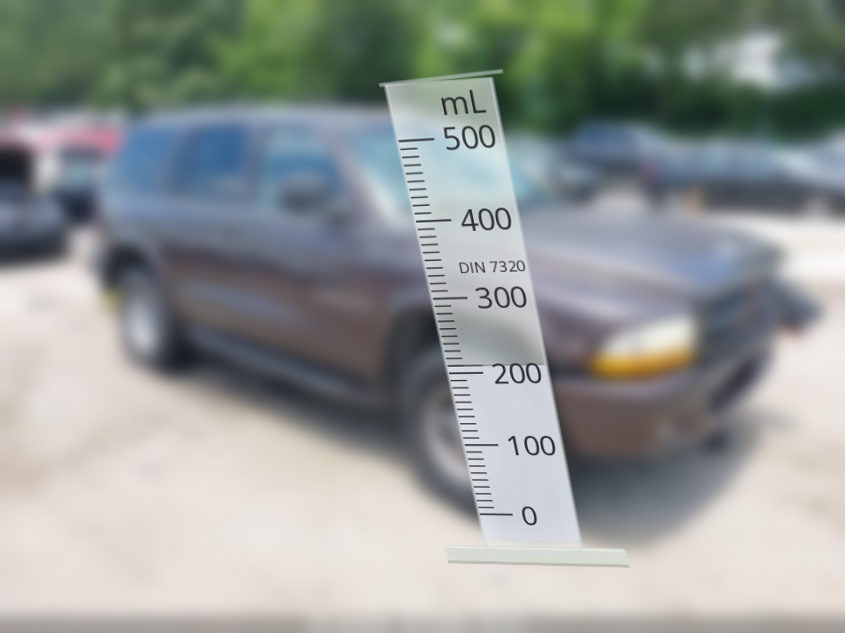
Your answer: 210 mL
